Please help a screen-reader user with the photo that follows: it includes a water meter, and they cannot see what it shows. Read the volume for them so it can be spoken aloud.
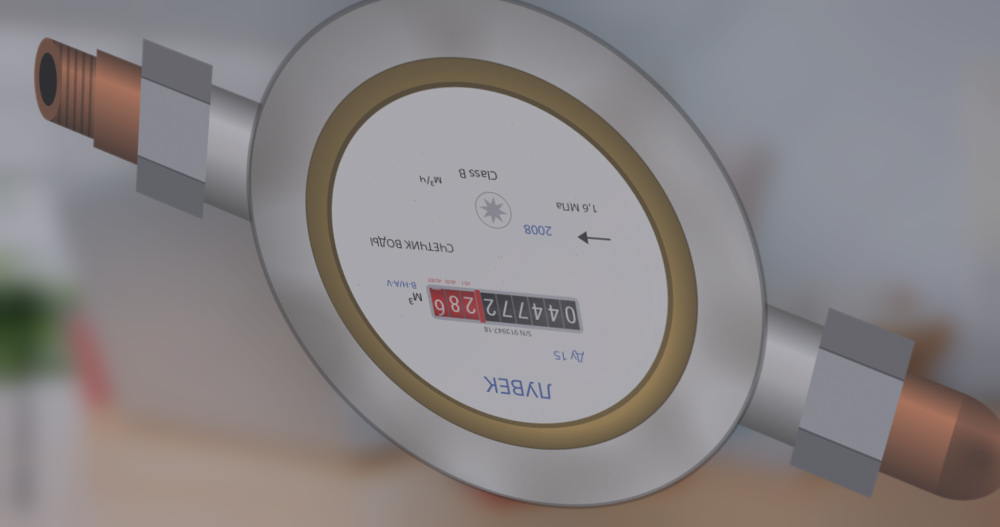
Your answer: 44772.286 m³
